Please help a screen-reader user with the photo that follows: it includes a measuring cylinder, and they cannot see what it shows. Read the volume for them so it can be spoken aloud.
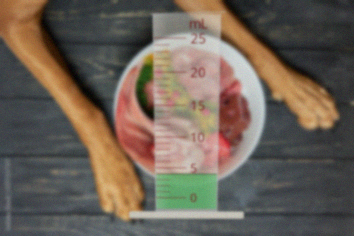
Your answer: 4 mL
